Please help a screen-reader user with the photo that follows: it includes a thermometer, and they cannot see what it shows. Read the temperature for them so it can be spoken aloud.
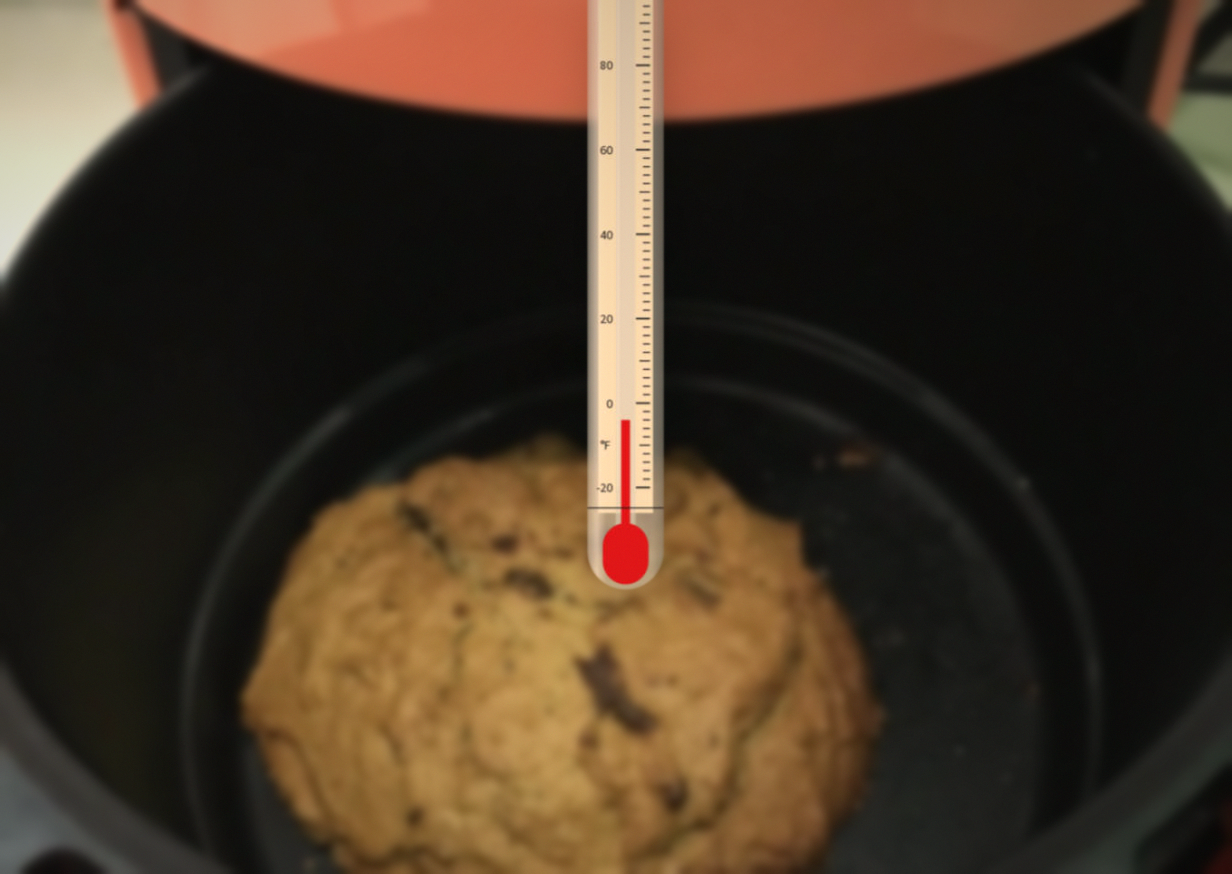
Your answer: -4 °F
